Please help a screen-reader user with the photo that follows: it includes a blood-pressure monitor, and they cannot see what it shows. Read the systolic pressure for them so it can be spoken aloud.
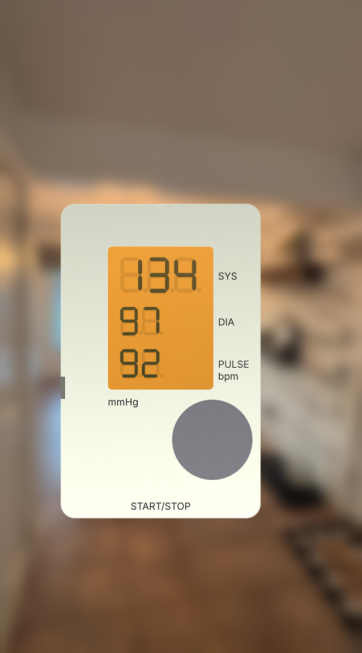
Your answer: 134 mmHg
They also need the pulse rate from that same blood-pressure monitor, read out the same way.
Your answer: 92 bpm
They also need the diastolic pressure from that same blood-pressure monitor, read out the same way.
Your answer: 97 mmHg
